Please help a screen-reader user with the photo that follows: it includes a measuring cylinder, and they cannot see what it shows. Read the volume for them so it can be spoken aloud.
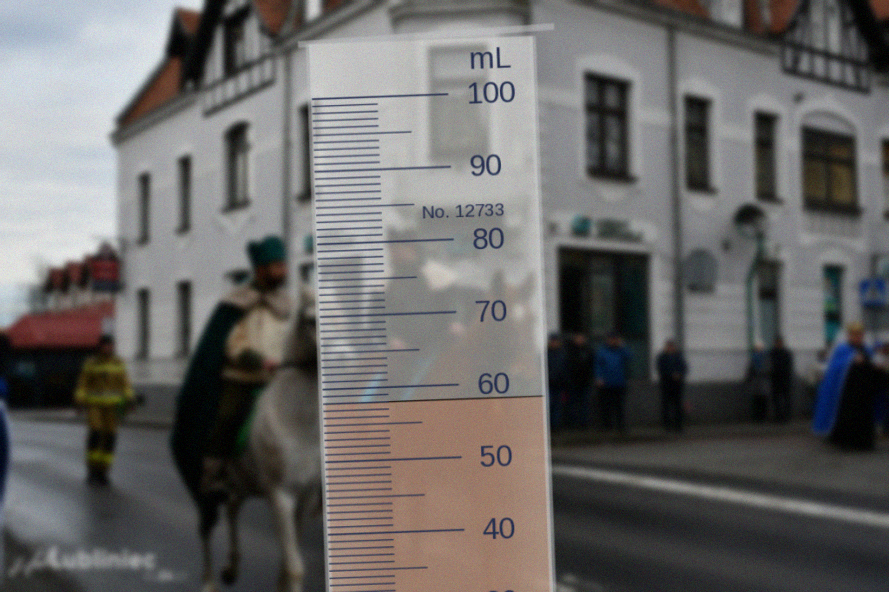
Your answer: 58 mL
